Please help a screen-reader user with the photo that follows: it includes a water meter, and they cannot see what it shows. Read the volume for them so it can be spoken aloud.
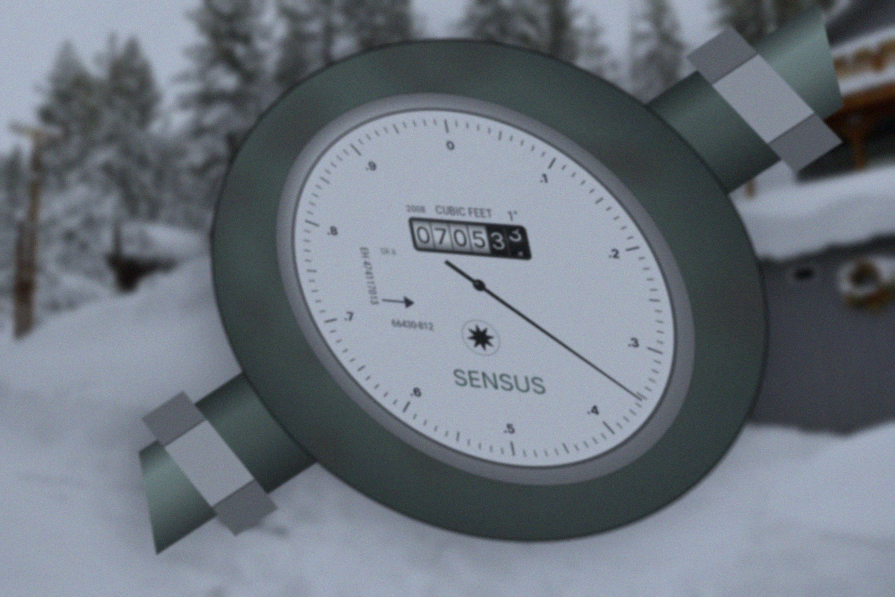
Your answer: 70533.35 ft³
